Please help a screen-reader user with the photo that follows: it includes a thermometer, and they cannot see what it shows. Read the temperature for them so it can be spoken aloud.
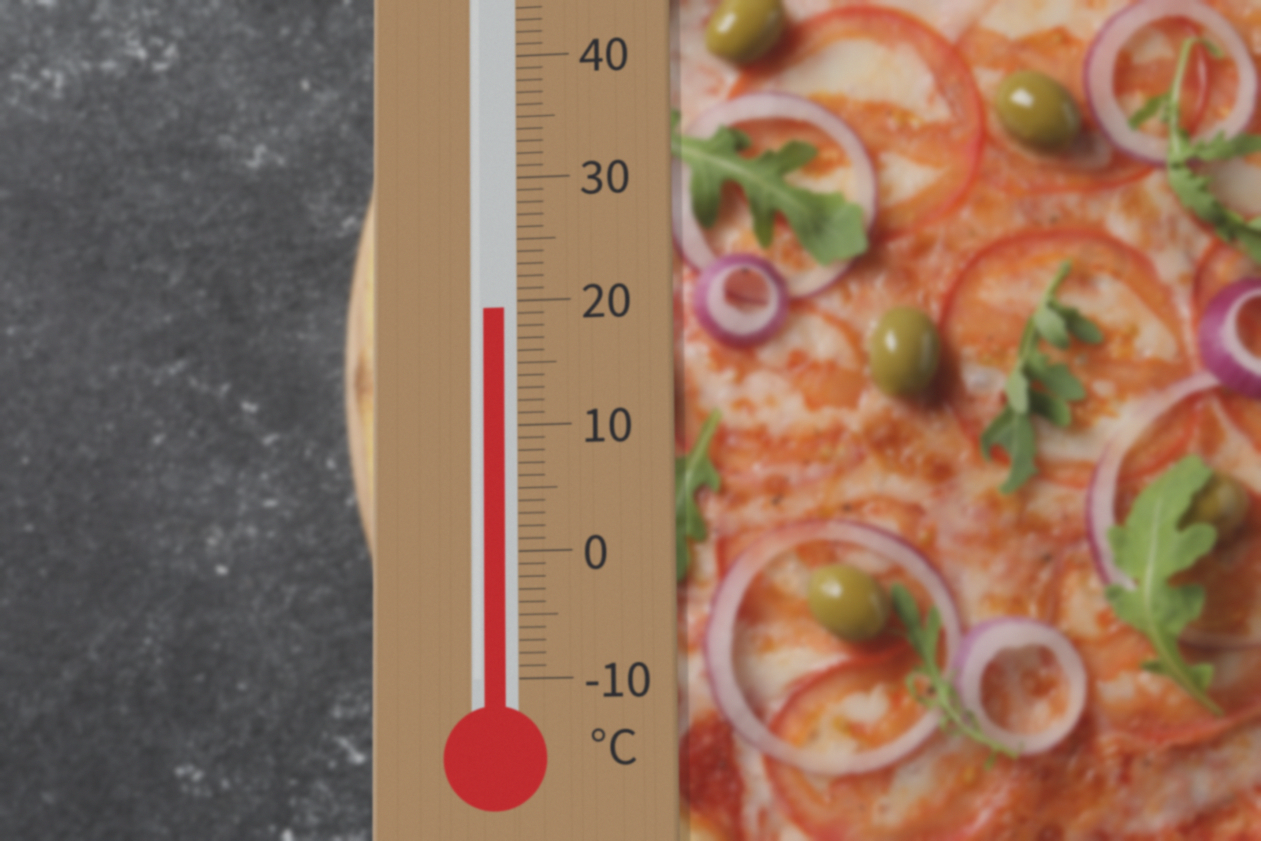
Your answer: 19.5 °C
